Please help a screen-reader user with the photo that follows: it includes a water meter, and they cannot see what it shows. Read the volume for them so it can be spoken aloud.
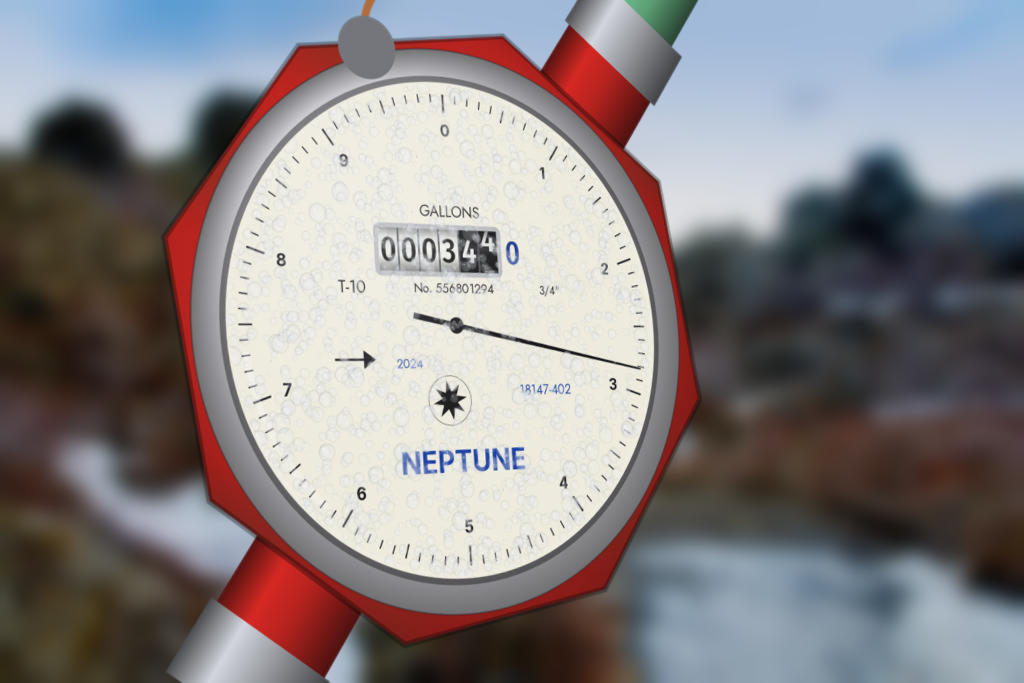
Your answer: 3442.8 gal
